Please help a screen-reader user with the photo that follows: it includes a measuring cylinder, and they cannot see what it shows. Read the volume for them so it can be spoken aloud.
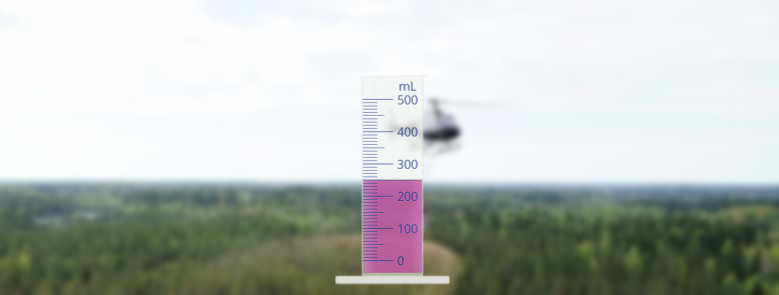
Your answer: 250 mL
